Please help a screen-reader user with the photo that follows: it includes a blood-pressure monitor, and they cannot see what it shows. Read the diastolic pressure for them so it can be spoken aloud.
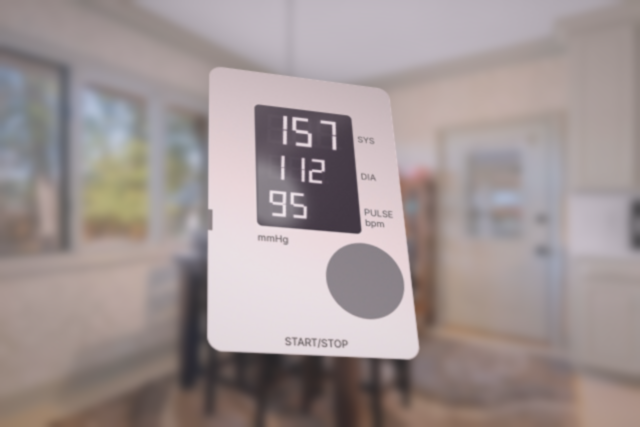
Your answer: 112 mmHg
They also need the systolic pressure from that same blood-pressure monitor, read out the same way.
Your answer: 157 mmHg
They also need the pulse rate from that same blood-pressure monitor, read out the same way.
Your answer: 95 bpm
